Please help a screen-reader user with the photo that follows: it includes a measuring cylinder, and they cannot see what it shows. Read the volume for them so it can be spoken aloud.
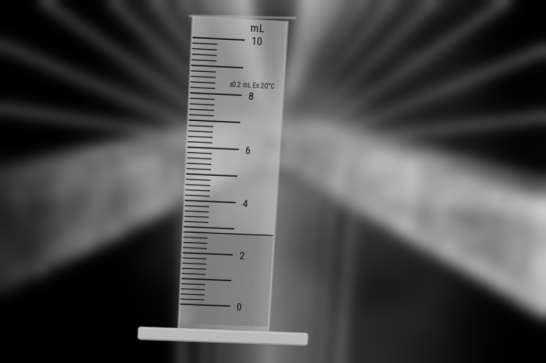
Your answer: 2.8 mL
